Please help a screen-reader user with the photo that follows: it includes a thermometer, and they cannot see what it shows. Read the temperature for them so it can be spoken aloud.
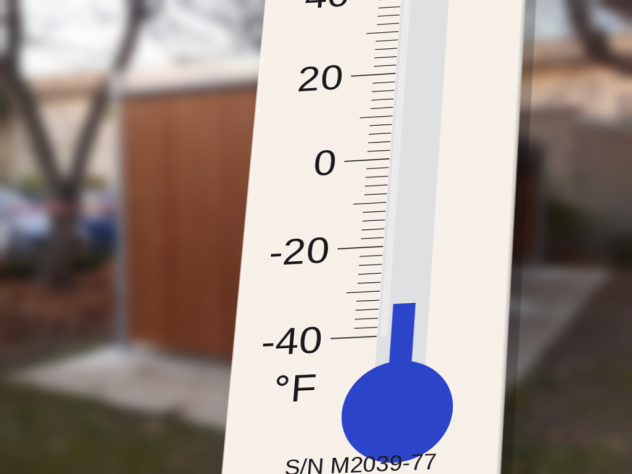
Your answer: -33 °F
